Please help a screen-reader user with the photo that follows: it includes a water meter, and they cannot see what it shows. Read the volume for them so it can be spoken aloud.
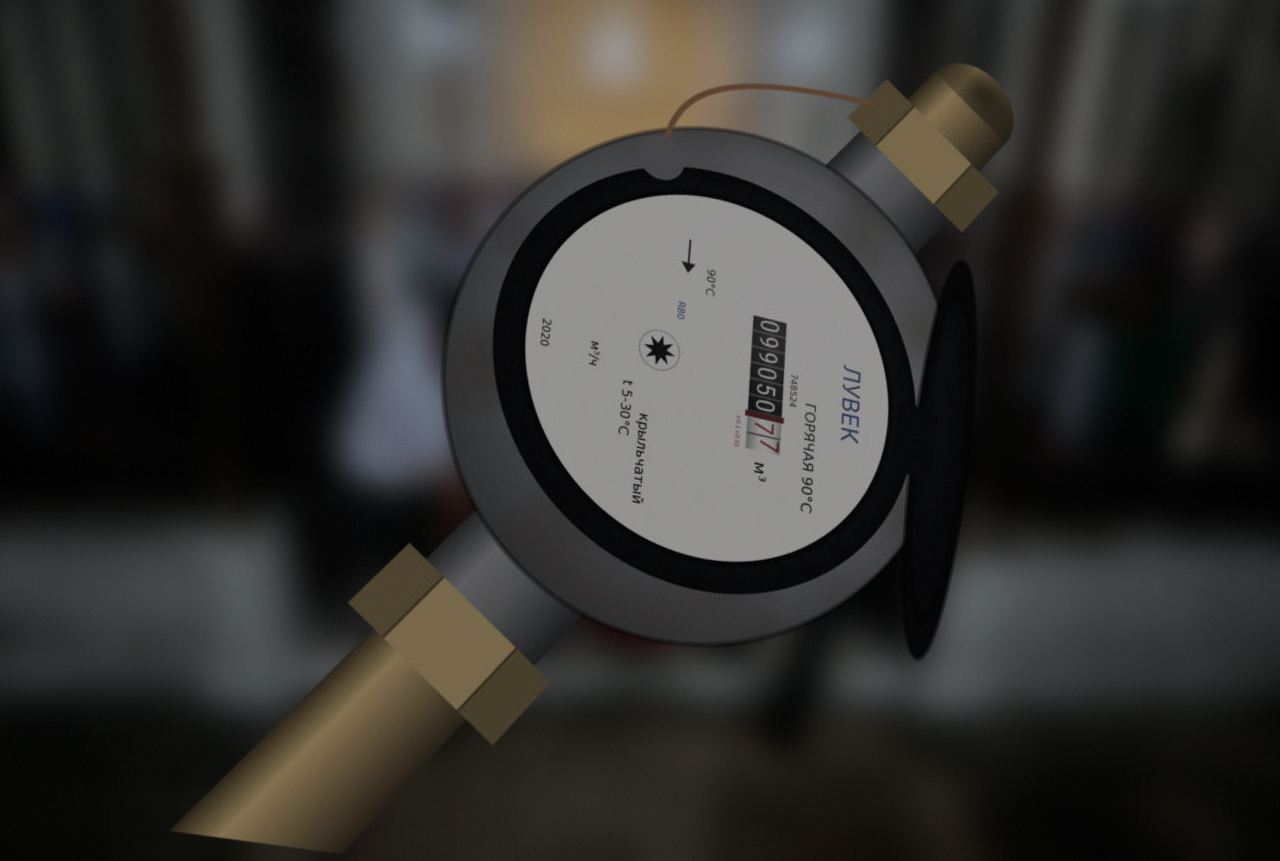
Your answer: 99050.77 m³
